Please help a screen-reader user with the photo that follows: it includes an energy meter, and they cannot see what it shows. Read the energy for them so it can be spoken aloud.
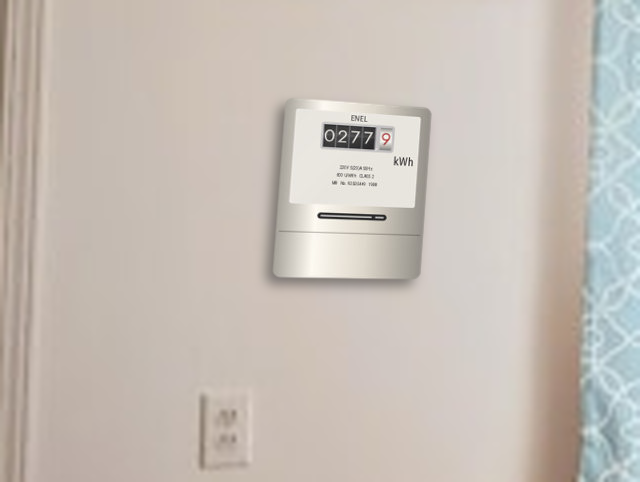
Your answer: 277.9 kWh
